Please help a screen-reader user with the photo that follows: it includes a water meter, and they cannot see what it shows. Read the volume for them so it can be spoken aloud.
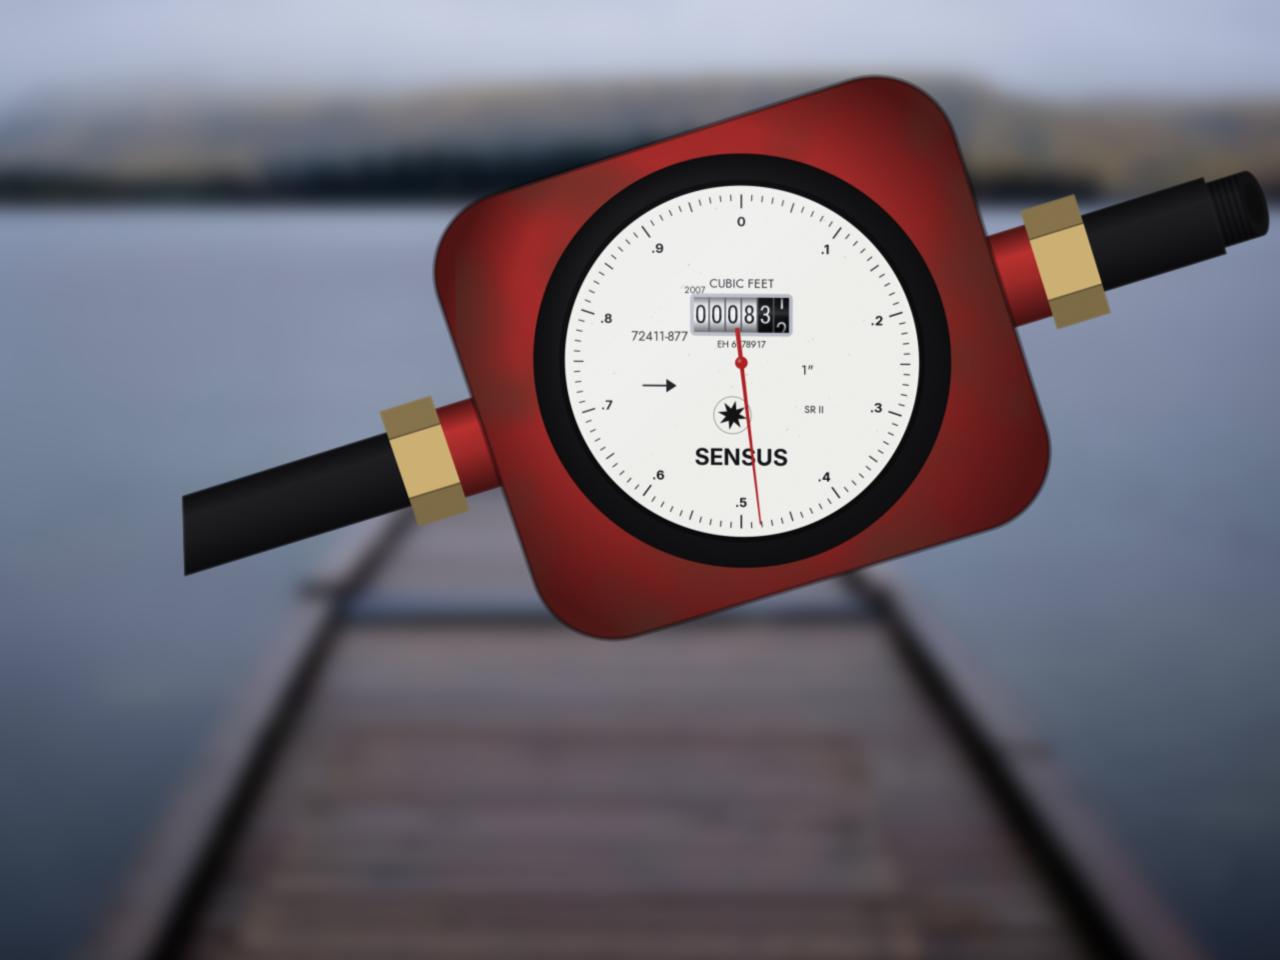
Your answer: 831.48 ft³
